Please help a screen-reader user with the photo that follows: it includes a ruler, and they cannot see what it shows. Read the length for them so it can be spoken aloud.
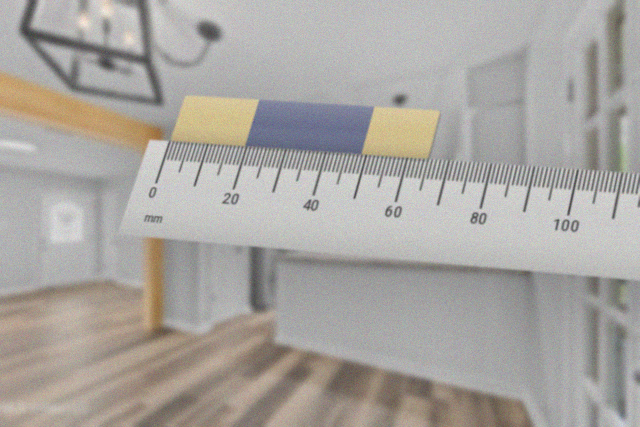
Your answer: 65 mm
